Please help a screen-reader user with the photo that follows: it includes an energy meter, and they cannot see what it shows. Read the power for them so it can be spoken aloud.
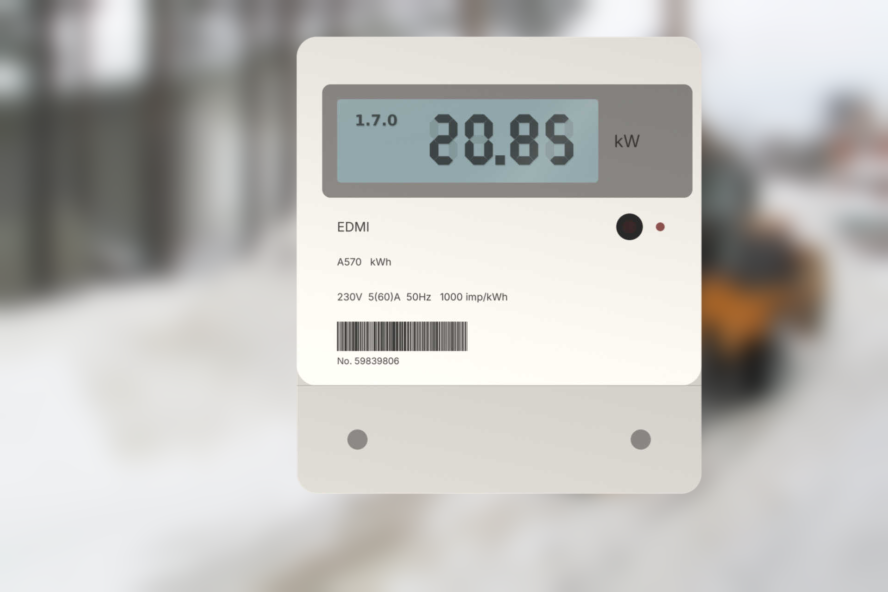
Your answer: 20.85 kW
